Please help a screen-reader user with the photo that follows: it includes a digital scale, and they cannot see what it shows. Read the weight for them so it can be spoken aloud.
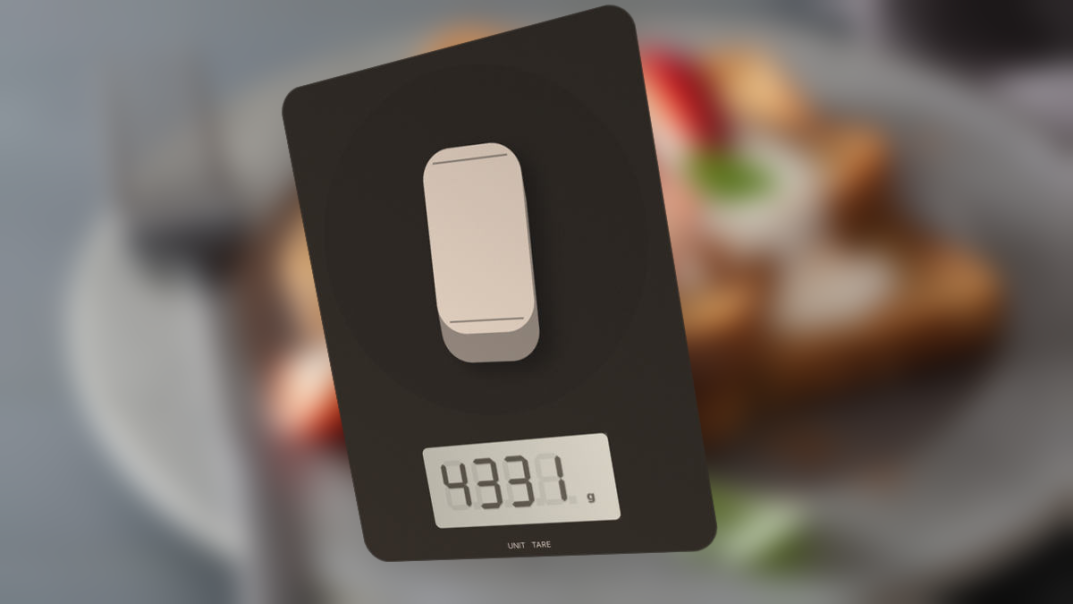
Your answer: 4331 g
